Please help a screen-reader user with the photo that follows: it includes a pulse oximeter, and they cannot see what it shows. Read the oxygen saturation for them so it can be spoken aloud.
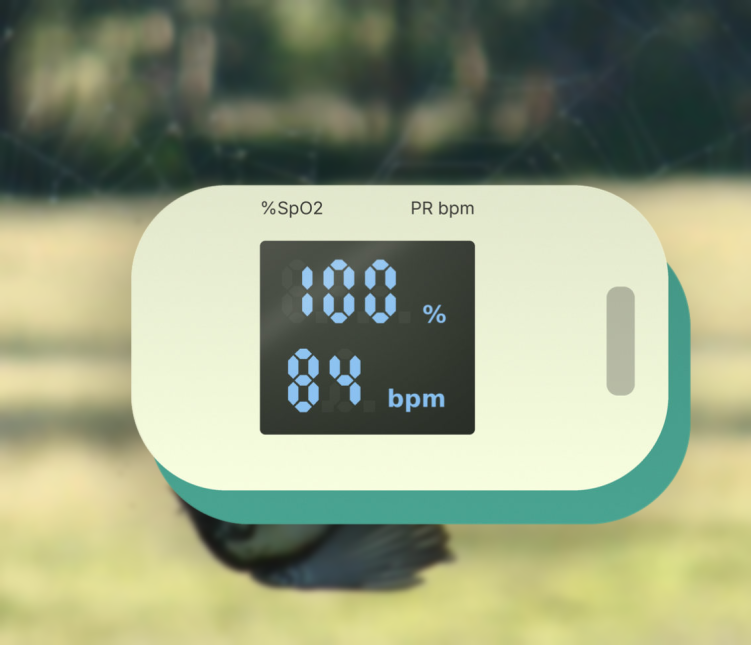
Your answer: 100 %
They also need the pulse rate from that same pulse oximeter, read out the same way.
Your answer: 84 bpm
